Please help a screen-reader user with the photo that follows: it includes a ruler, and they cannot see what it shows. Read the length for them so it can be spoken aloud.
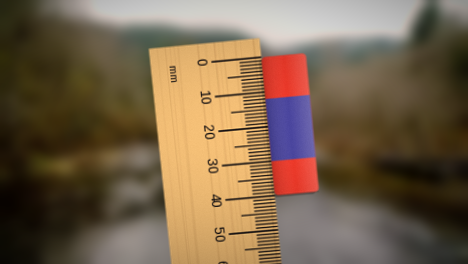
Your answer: 40 mm
